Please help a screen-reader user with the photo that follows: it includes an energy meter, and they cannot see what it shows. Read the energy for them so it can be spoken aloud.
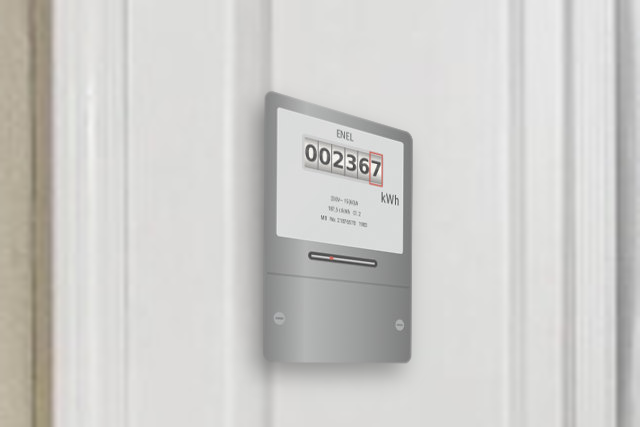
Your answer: 236.7 kWh
